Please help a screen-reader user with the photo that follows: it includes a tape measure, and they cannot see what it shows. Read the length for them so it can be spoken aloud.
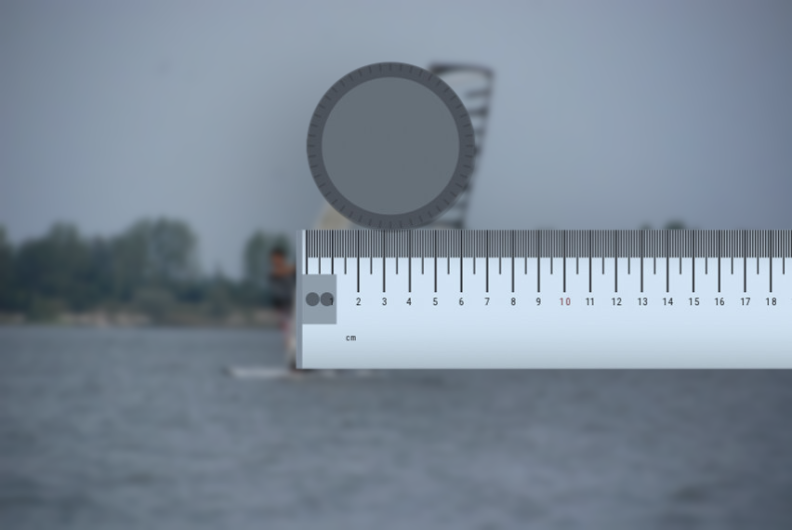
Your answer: 6.5 cm
